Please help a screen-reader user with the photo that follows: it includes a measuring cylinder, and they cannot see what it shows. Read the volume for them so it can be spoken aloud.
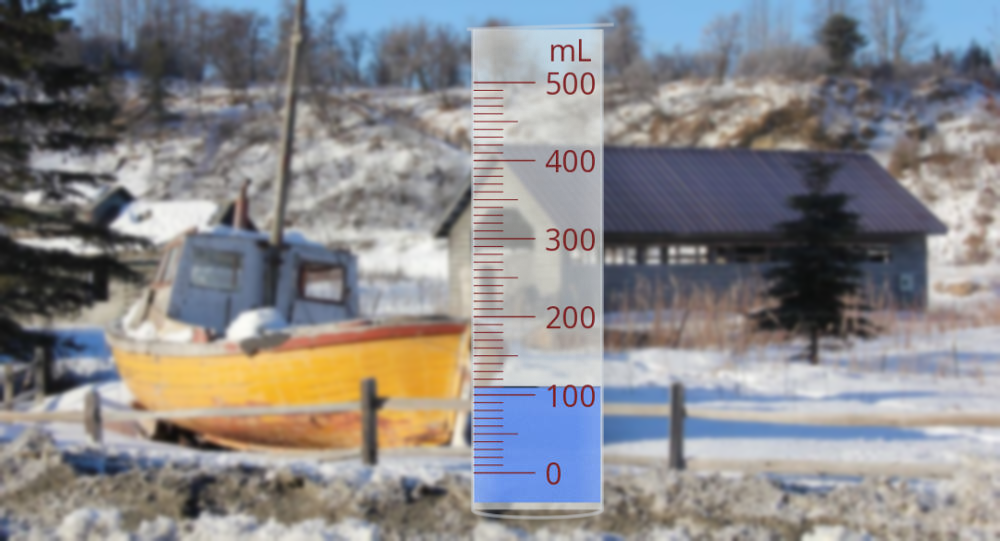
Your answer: 110 mL
